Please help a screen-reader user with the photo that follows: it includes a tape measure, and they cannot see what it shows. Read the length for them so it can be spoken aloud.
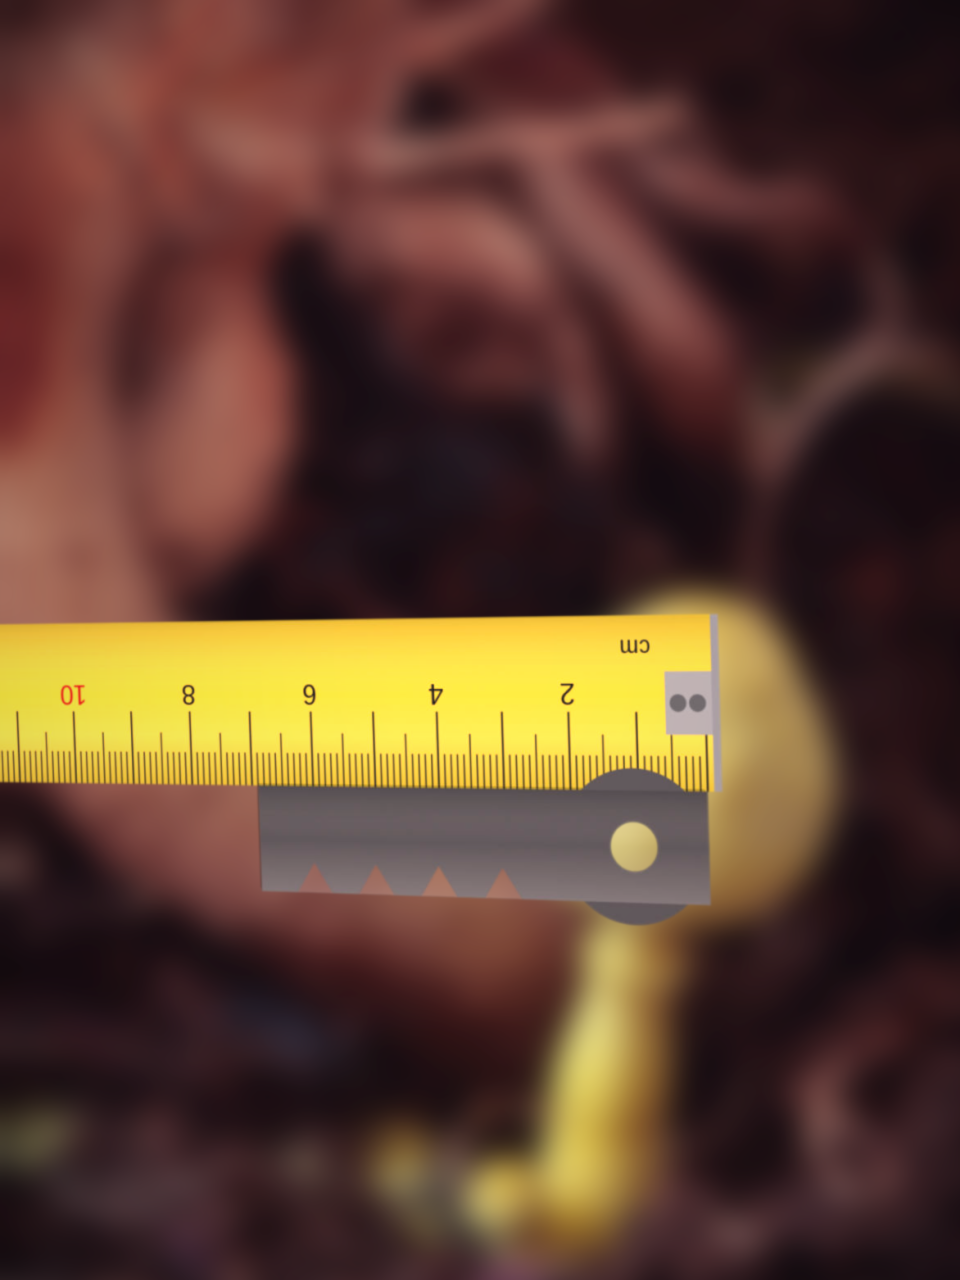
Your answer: 6.9 cm
